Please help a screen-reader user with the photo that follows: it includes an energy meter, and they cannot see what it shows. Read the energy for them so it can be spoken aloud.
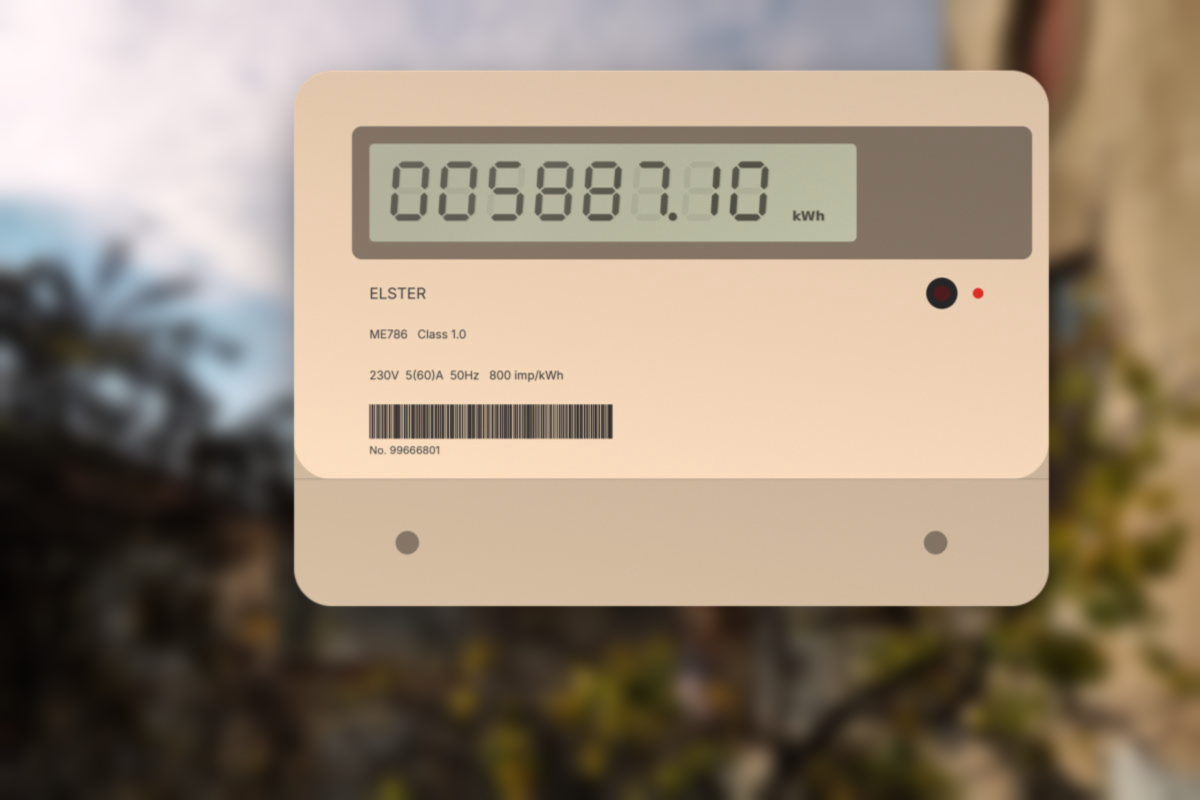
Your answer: 5887.10 kWh
